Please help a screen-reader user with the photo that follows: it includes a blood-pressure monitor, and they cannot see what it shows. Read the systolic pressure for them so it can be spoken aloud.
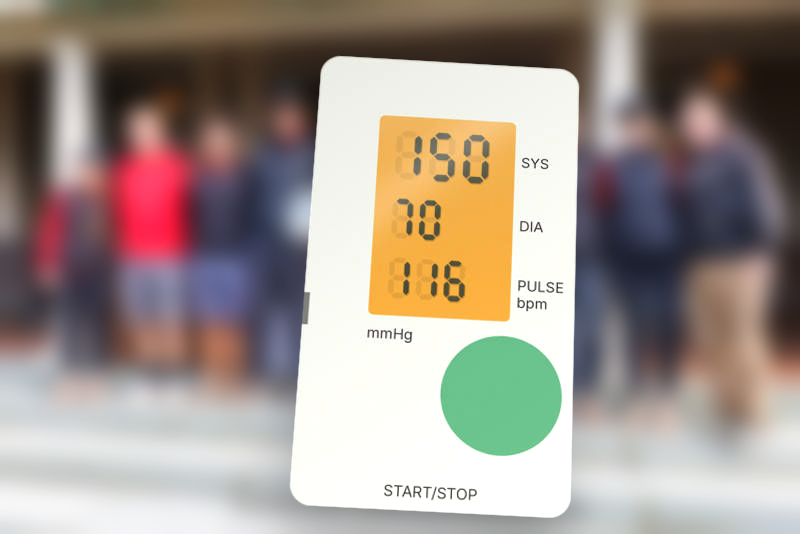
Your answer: 150 mmHg
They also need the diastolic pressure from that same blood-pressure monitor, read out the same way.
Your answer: 70 mmHg
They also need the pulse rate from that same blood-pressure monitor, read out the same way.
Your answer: 116 bpm
